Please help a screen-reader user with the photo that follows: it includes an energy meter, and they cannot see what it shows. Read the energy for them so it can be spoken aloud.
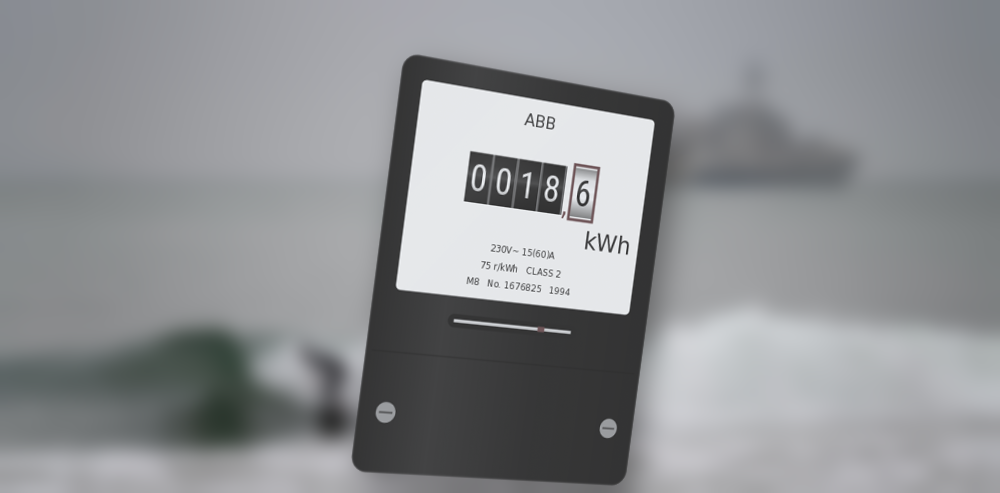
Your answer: 18.6 kWh
